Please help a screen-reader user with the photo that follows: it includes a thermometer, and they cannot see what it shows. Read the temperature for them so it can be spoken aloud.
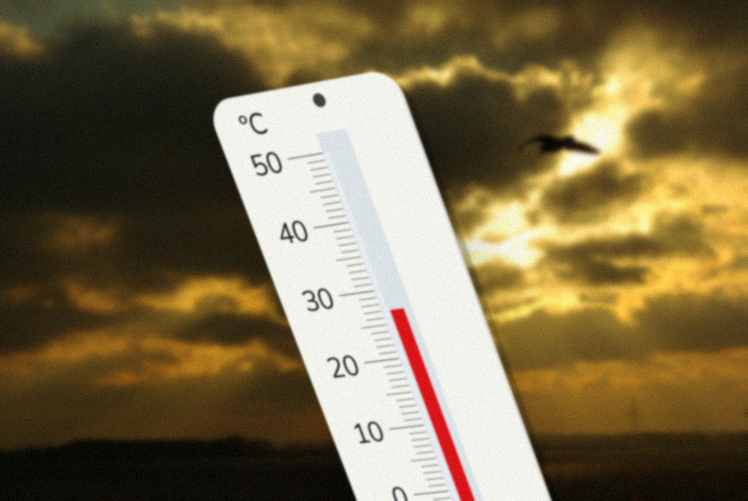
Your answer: 27 °C
